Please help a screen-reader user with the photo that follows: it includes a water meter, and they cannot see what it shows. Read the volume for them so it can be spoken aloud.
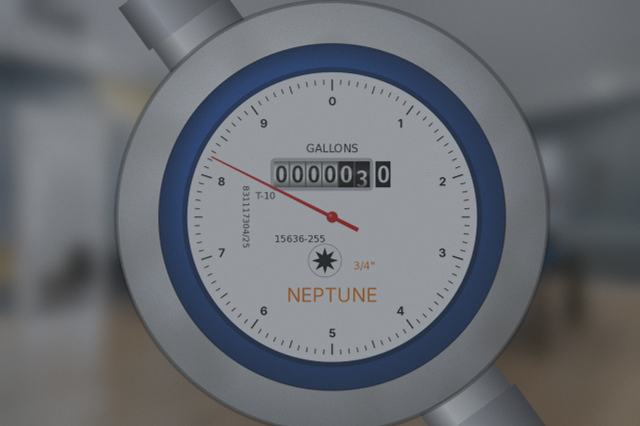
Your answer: 28.2 gal
